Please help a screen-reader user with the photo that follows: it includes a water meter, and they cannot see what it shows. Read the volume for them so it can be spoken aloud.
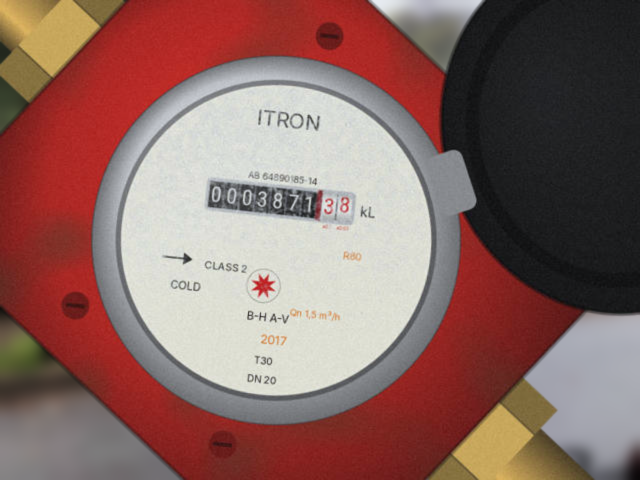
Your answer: 3871.38 kL
